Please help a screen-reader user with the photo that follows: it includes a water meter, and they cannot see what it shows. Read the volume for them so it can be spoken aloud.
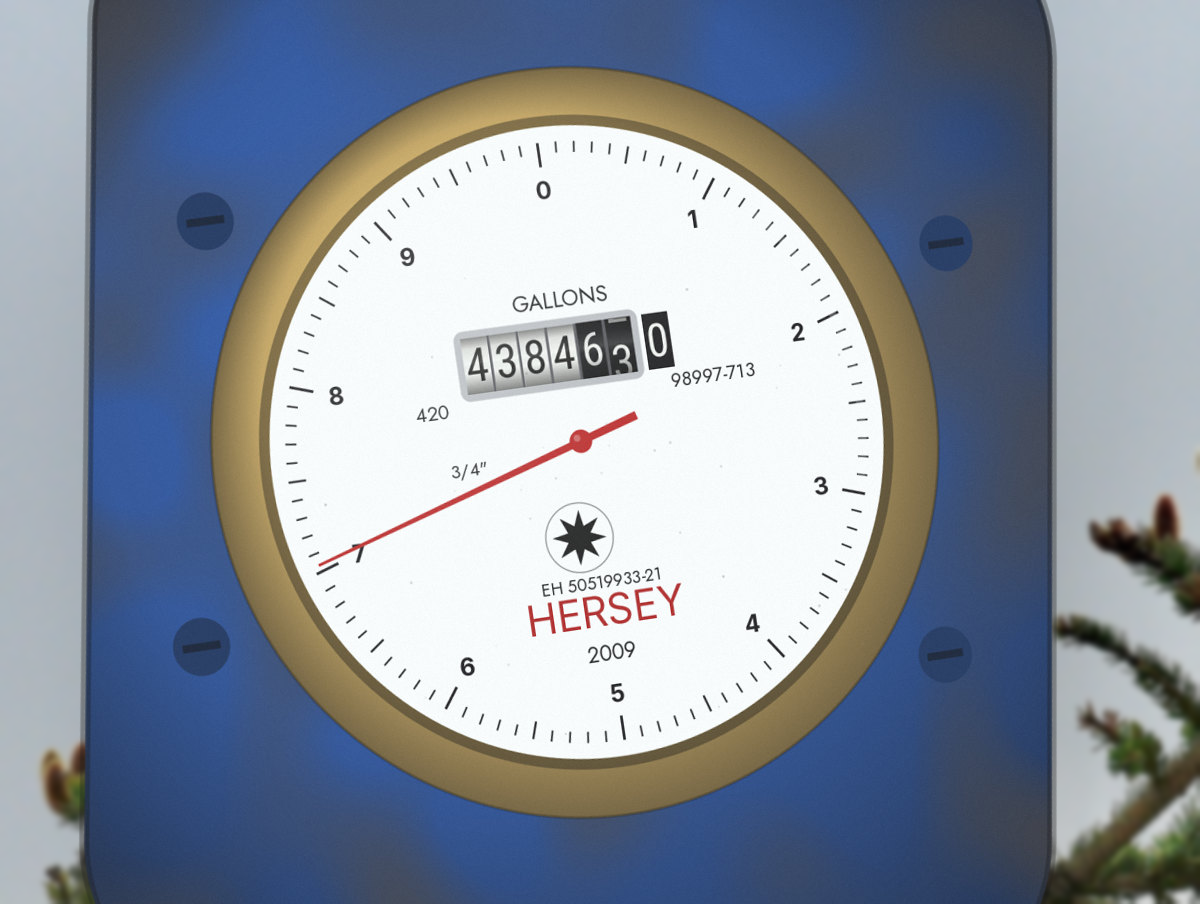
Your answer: 4384627.0 gal
